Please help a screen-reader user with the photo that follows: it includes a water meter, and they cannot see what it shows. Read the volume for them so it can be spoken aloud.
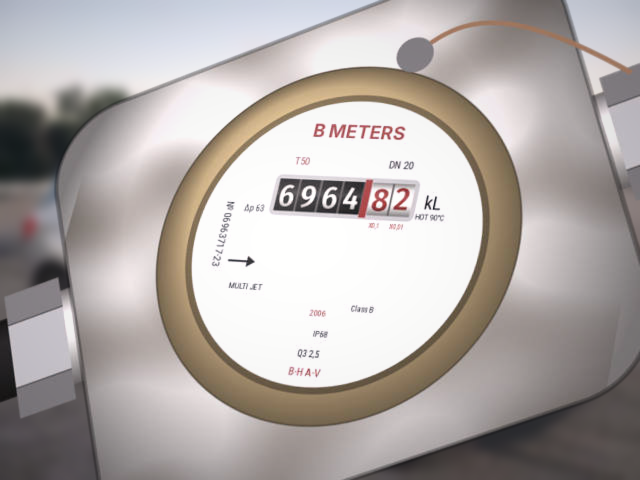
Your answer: 6964.82 kL
